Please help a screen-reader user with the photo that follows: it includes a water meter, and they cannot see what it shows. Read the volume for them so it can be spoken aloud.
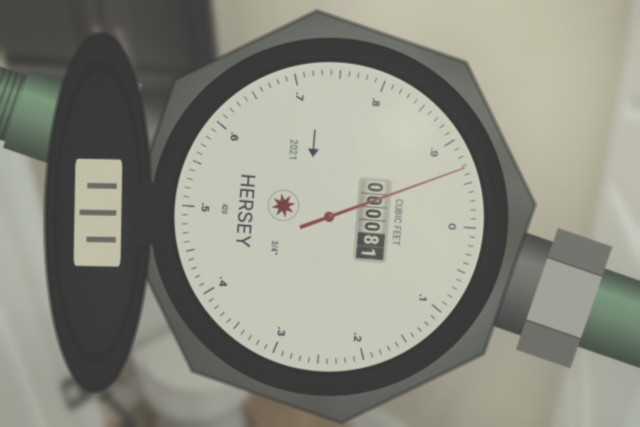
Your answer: 80.93 ft³
